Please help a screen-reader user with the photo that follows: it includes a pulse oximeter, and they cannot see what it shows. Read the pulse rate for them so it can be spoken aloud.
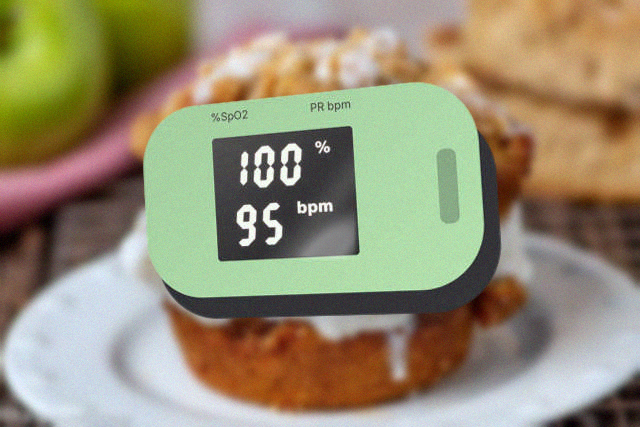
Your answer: 95 bpm
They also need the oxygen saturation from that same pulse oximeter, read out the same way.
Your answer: 100 %
